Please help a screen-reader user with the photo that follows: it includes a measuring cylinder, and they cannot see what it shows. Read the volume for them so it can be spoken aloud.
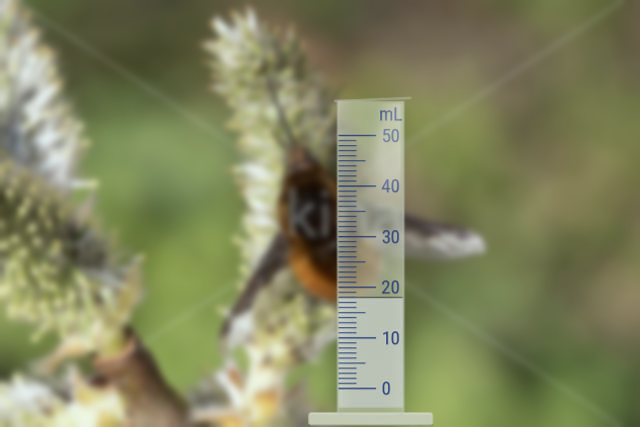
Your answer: 18 mL
